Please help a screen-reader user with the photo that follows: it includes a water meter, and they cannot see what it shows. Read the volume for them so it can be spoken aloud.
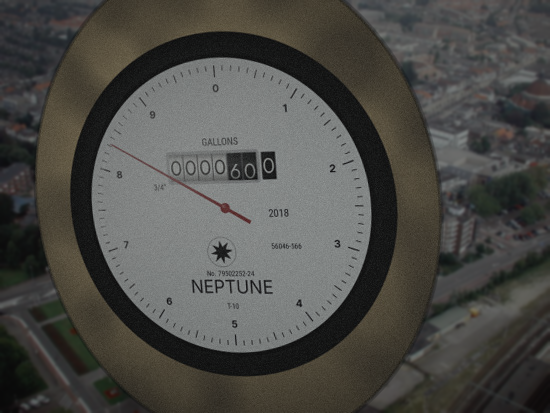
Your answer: 598.3 gal
